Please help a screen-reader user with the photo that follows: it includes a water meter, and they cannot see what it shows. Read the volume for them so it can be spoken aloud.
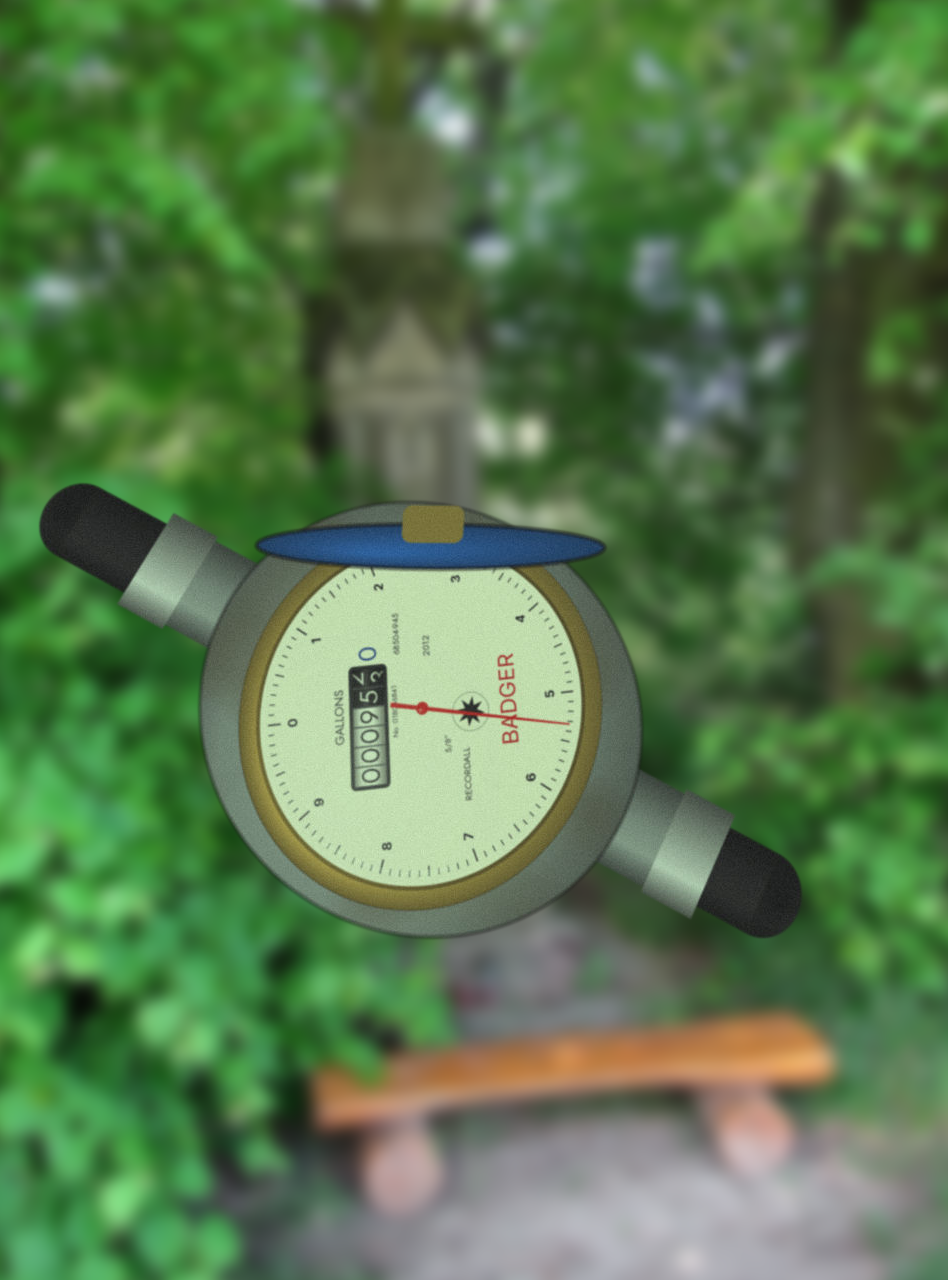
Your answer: 9525.3 gal
